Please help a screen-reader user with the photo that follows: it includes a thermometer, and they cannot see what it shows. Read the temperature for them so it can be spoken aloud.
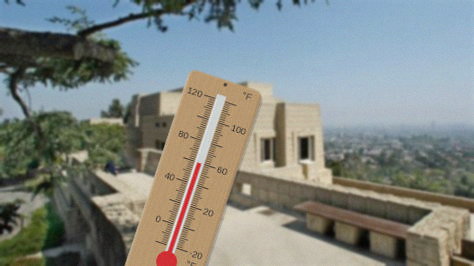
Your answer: 60 °F
